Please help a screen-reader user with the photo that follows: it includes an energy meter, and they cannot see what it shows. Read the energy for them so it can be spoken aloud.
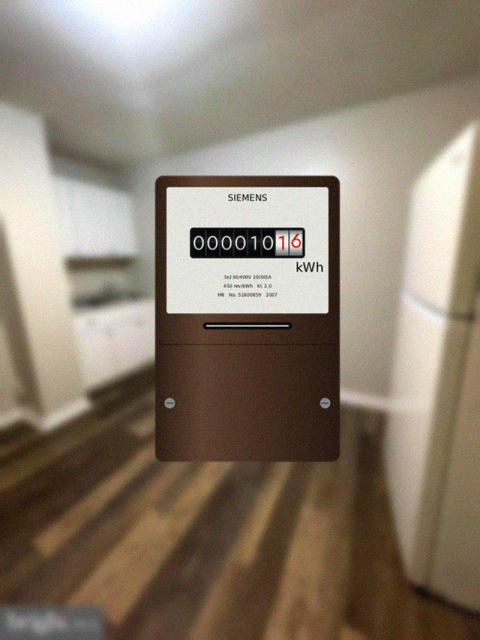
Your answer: 10.16 kWh
